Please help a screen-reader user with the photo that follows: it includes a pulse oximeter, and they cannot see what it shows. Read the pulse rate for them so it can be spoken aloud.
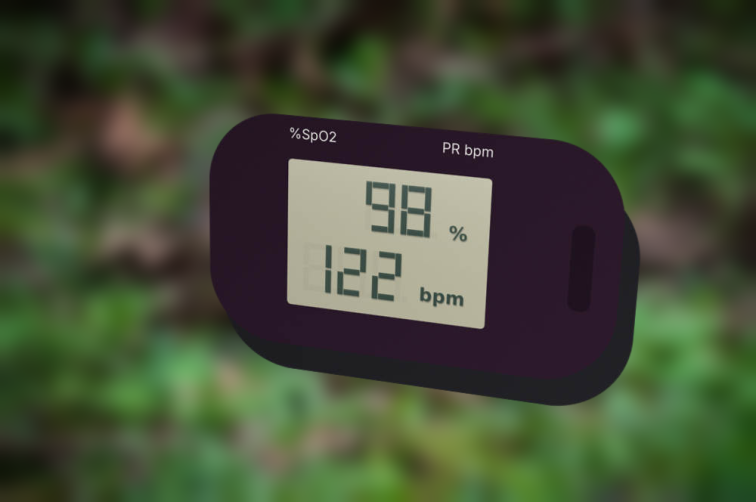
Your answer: 122 bpm
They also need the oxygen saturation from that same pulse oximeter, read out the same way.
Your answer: 98 %
